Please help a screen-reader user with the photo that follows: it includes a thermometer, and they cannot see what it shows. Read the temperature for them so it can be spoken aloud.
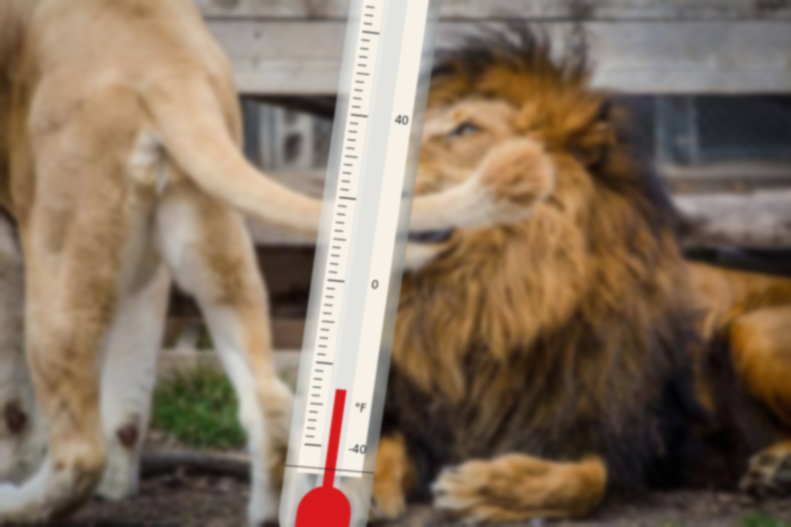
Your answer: -26 °F
